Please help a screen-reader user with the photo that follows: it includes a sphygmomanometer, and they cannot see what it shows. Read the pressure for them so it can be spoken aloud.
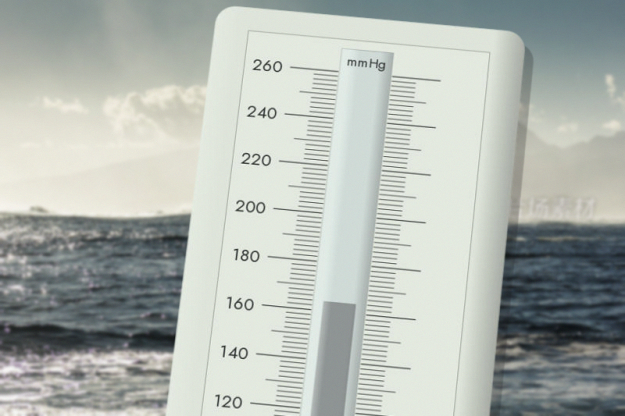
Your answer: 164 mmHg
